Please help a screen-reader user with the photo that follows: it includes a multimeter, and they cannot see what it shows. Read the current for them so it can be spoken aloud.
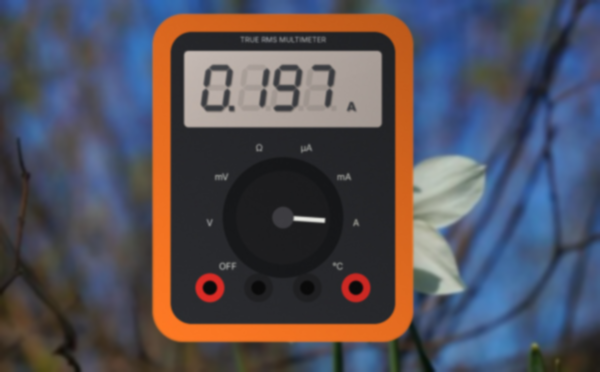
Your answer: 0.197 A
